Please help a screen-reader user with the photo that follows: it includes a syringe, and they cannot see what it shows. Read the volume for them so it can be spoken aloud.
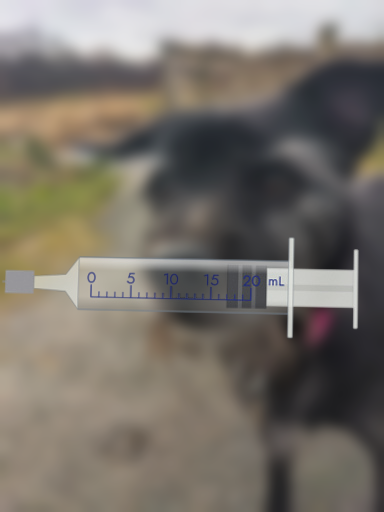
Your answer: 17 mL
